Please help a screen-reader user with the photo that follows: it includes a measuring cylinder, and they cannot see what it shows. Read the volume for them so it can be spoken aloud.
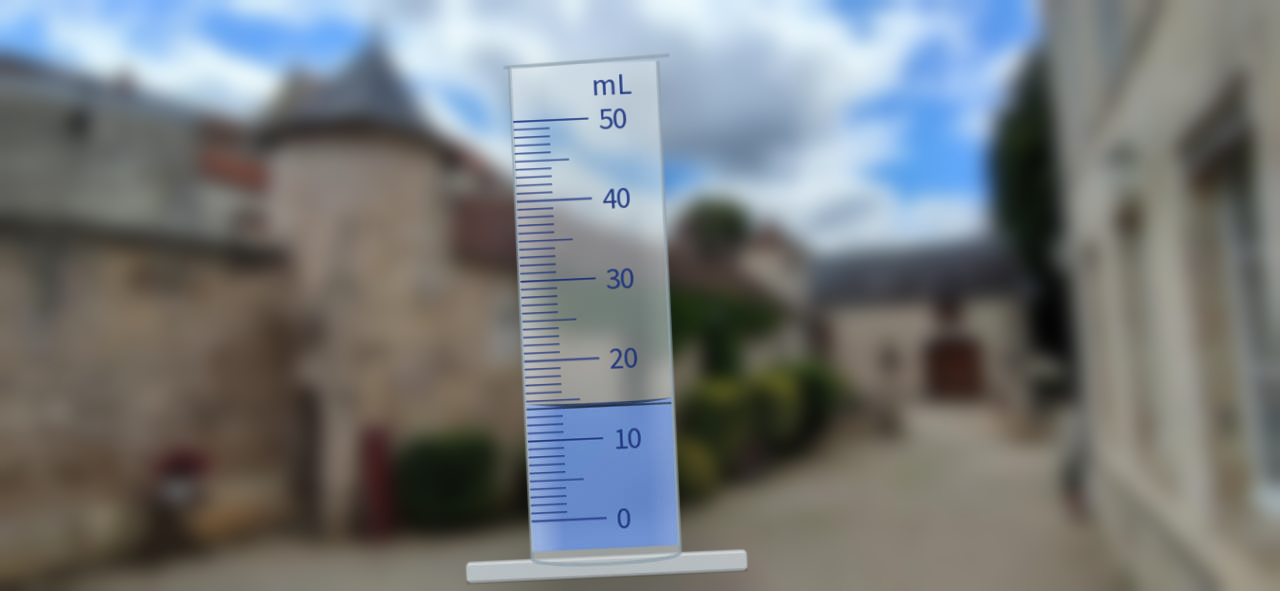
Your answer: 14 mL
